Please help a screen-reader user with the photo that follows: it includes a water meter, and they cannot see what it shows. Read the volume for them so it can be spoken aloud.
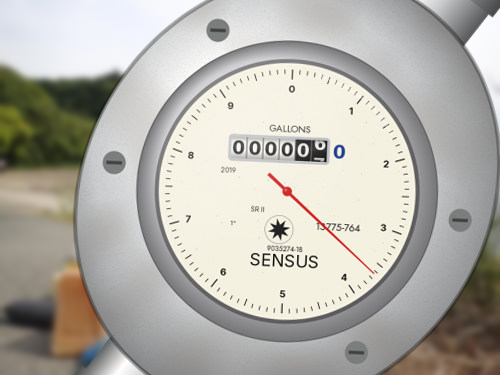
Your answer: 63.6 gal
